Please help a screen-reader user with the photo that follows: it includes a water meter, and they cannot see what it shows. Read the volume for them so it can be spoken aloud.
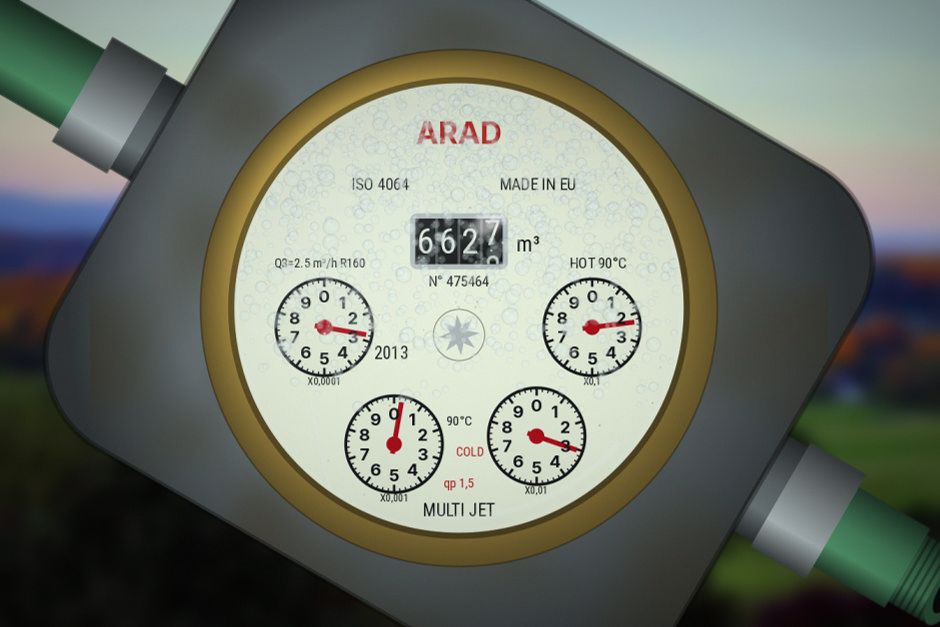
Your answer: 6627.2302 m³
